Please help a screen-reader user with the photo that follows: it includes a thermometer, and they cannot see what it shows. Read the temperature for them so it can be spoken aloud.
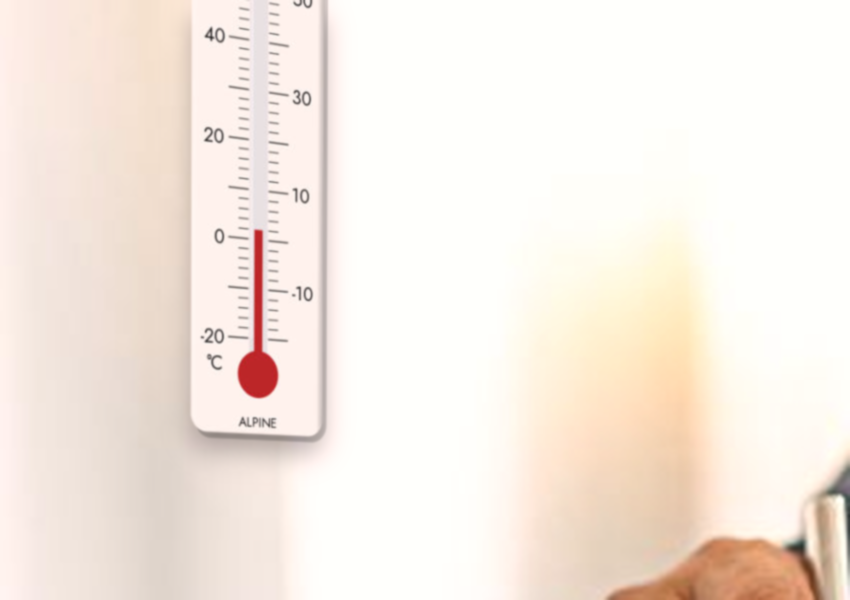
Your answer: 2 °C
